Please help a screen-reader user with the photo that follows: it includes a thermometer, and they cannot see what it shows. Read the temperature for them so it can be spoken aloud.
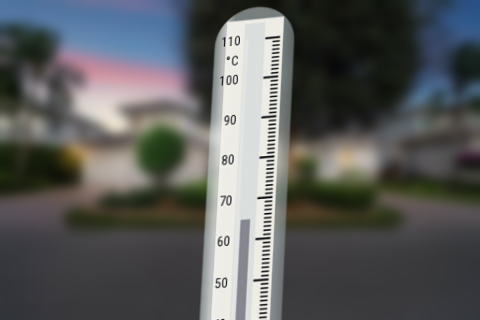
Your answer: 65 °C
